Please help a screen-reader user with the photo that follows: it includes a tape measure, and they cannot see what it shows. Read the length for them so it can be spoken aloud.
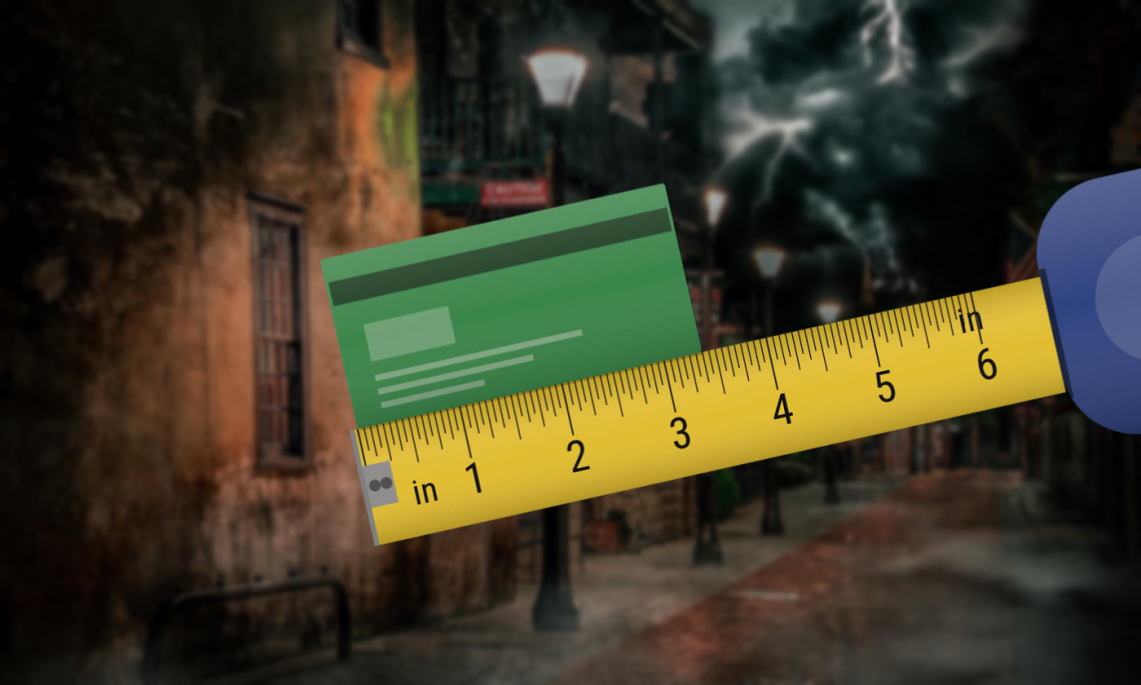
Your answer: 3.375 in
